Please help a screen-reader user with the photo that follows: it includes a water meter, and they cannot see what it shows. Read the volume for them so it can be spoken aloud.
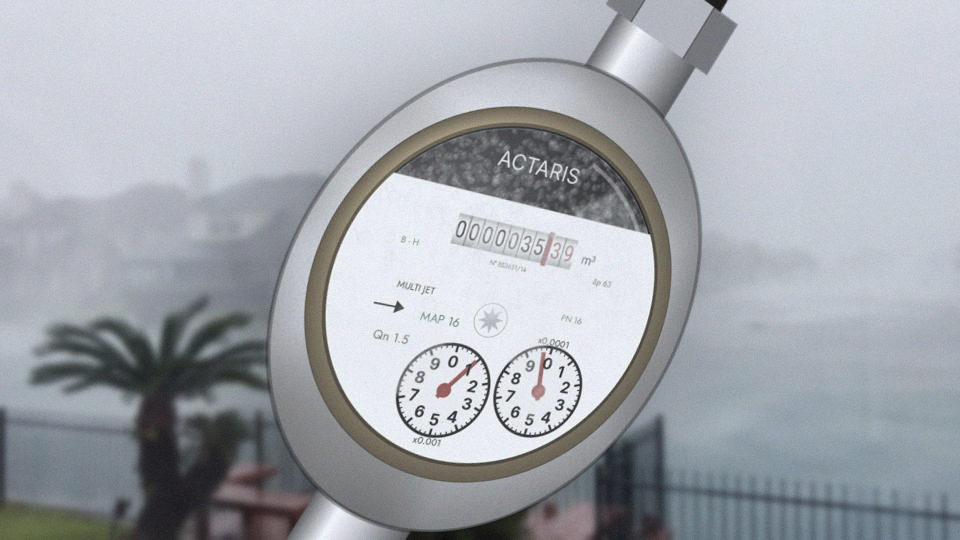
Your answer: 35.3909 m³
